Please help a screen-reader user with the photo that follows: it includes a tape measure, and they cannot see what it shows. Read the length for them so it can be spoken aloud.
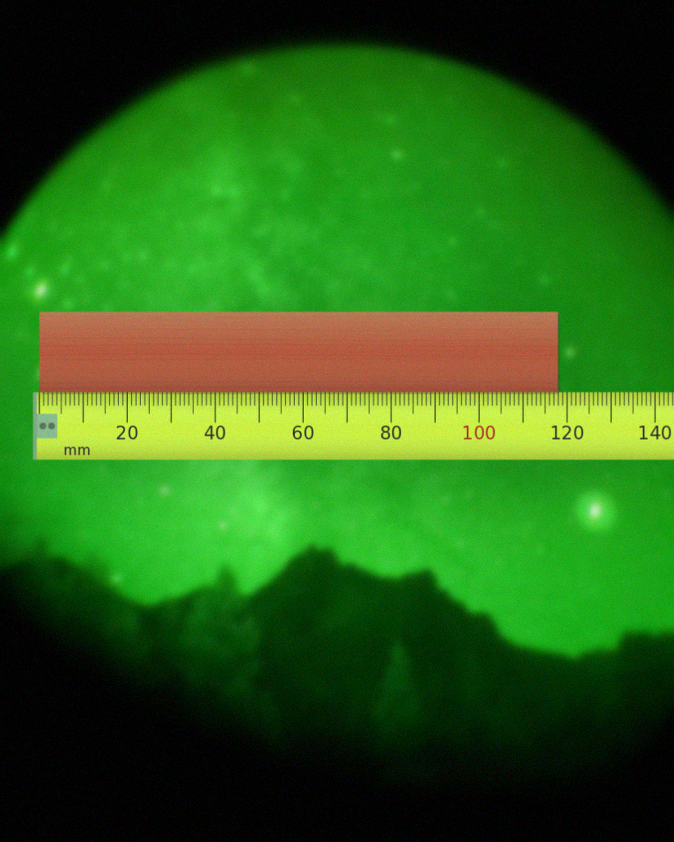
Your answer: 118 mm
